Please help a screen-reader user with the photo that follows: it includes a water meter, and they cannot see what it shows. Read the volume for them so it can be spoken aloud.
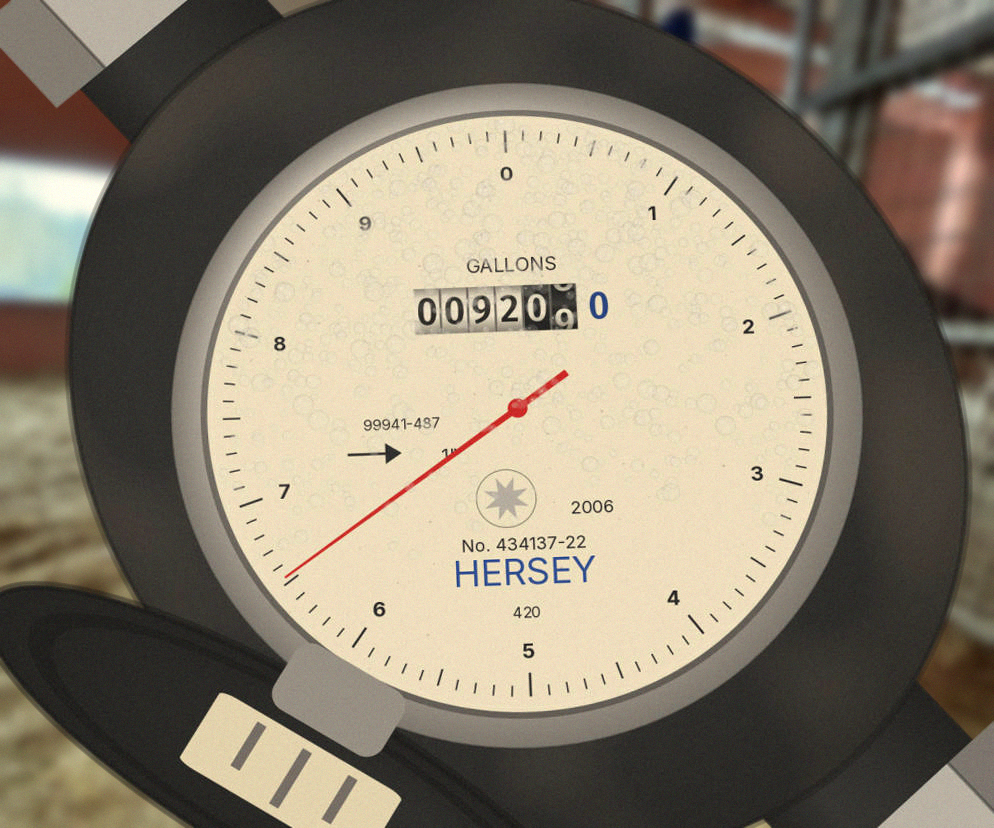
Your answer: 92086.5 gal
